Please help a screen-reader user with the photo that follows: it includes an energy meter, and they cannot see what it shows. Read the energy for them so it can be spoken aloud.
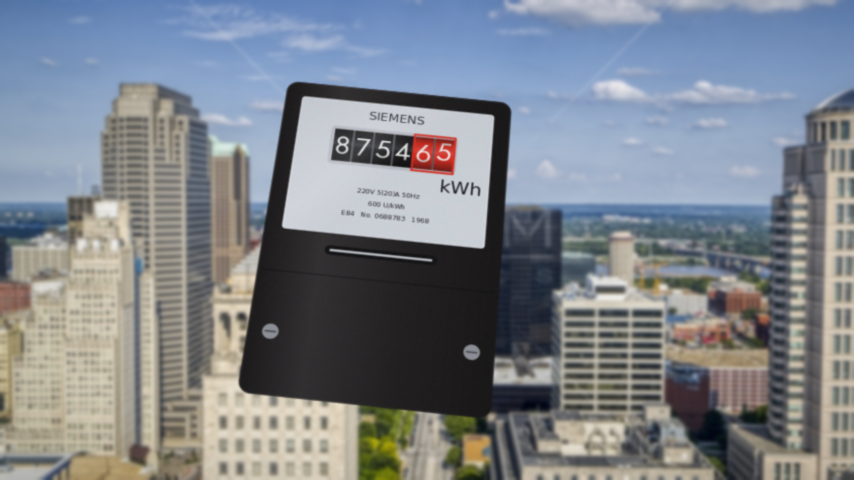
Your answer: 8754.65 kWh
